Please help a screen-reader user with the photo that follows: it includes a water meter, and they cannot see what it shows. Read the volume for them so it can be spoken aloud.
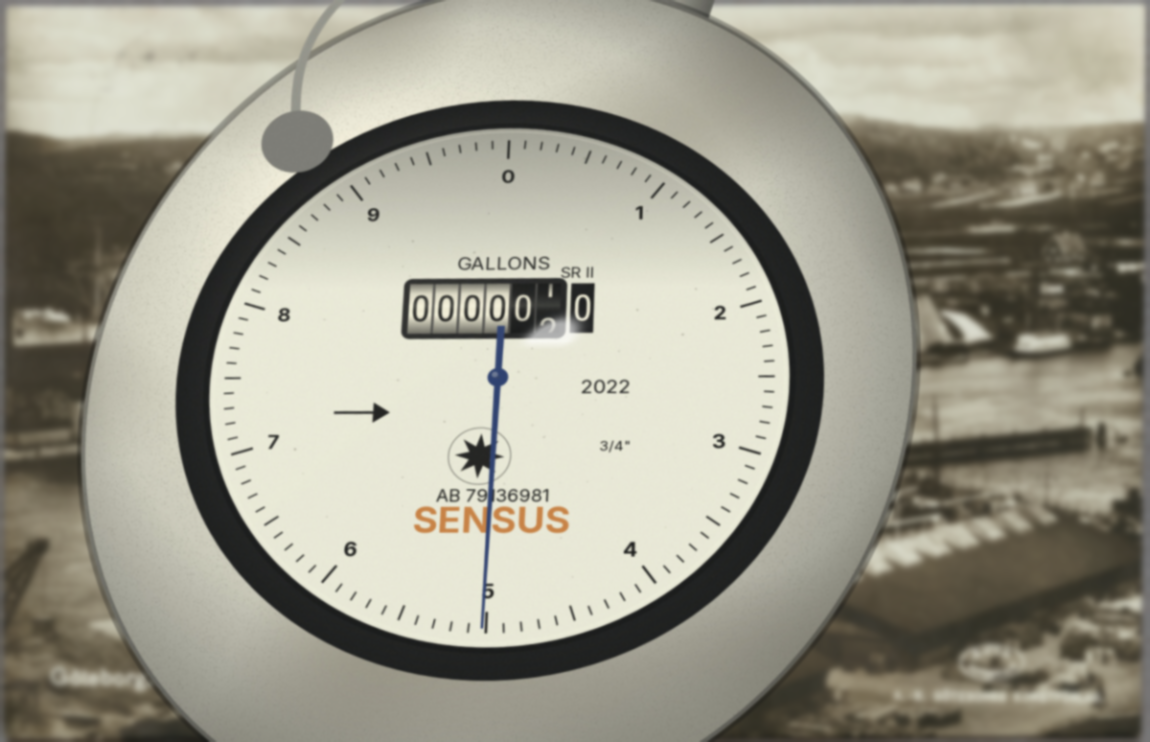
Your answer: 15.0 gal
